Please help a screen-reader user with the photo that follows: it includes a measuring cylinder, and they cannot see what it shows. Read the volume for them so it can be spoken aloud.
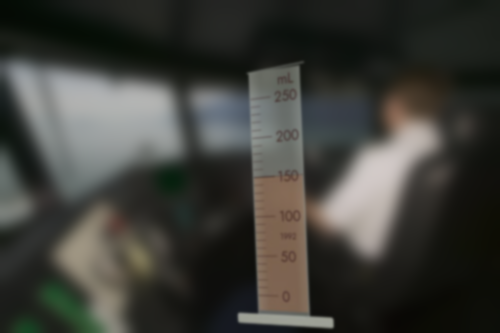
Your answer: 150 mL
